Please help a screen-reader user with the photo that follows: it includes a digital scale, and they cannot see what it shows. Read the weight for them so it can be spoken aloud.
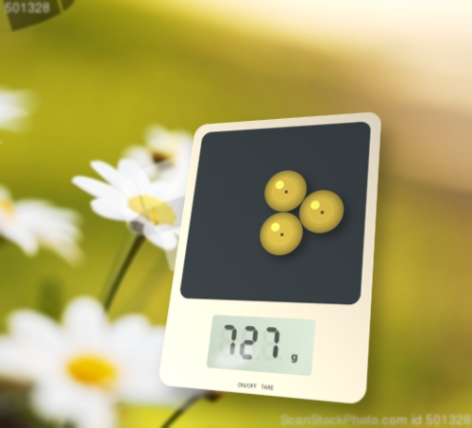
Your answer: 727 g
